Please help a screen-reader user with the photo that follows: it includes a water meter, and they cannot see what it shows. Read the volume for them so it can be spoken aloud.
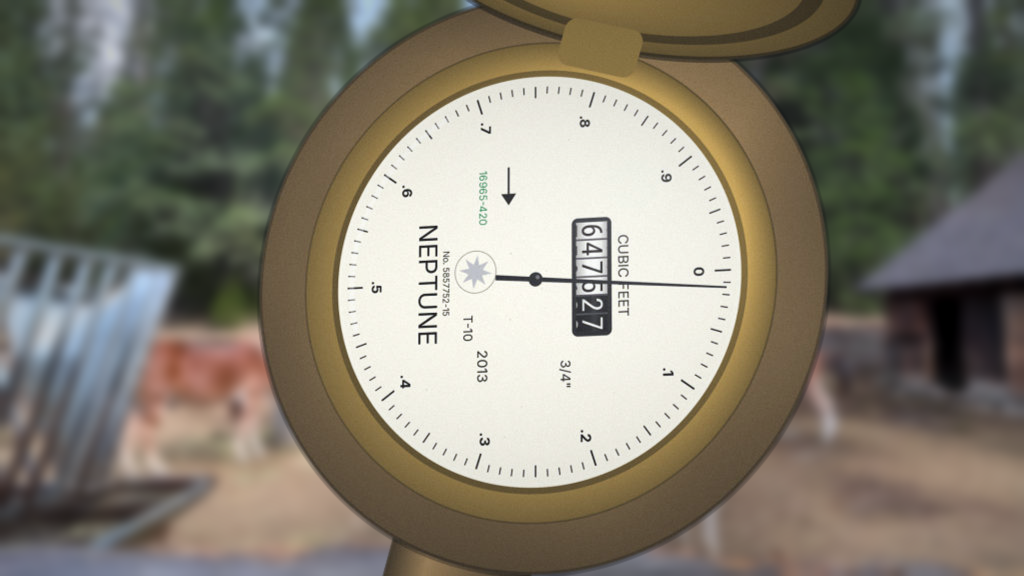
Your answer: 647527.01 ft³
